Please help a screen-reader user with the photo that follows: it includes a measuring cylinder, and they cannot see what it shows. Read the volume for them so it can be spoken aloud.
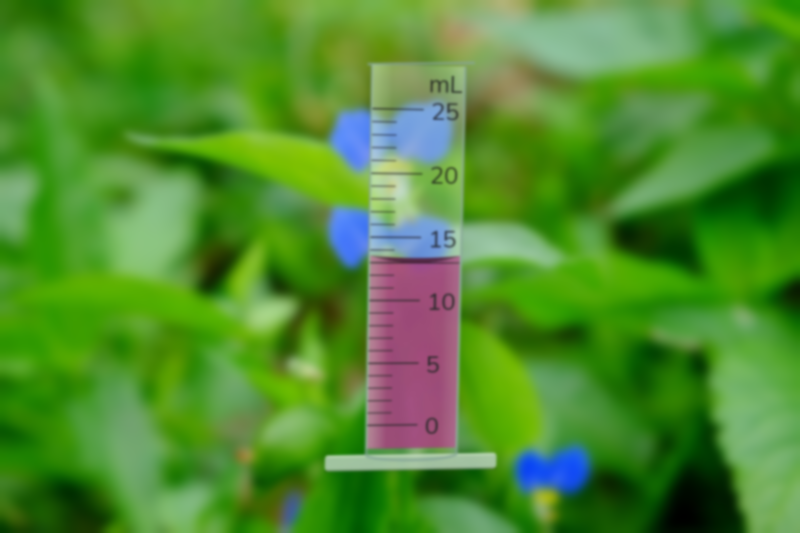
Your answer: 13 mL
